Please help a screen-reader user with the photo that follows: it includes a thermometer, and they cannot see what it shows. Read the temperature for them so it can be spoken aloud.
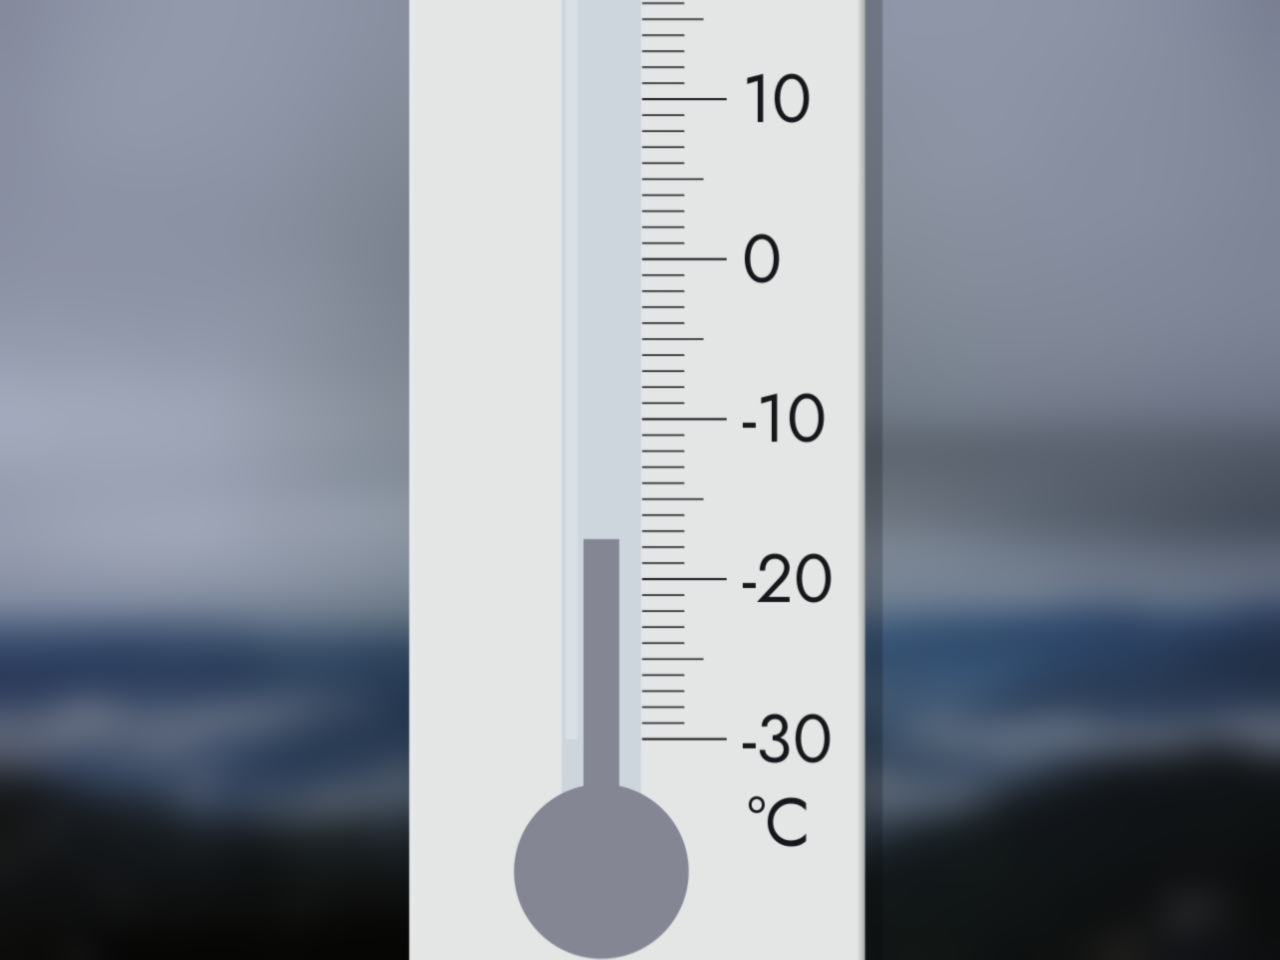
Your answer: -17.5 °C
